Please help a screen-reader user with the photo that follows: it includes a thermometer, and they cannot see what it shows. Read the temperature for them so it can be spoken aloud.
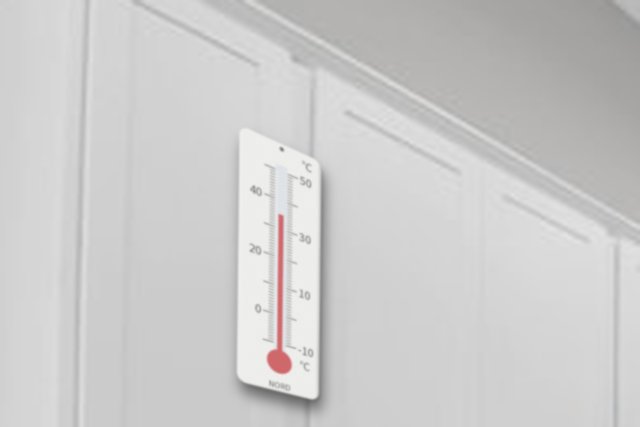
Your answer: 35 °C
